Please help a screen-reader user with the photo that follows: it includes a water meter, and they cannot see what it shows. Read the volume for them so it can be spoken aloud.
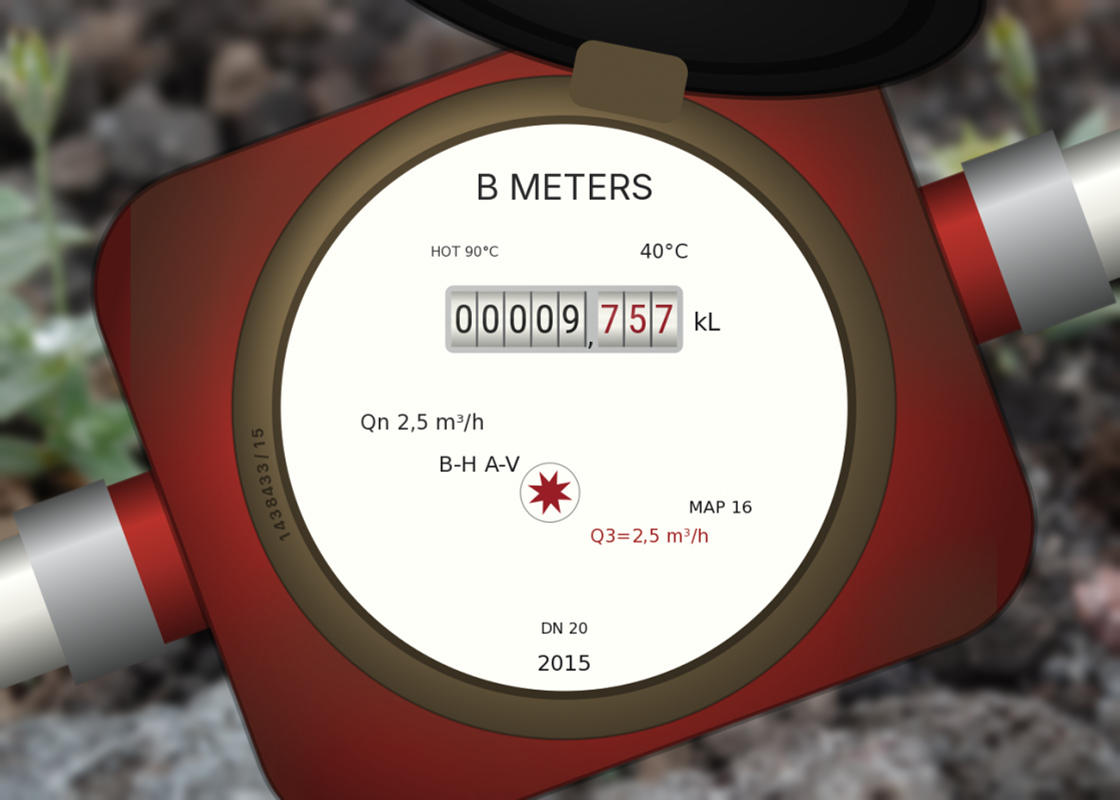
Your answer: 9.757 kL
